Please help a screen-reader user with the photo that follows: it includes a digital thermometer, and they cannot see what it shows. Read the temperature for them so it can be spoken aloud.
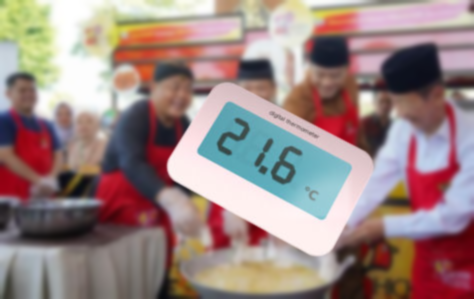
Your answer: 21.6 °C
